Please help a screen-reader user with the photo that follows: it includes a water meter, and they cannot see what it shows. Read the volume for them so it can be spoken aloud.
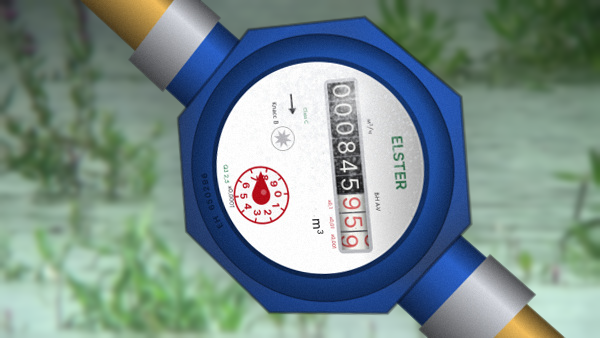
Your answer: 845.9587 m³
